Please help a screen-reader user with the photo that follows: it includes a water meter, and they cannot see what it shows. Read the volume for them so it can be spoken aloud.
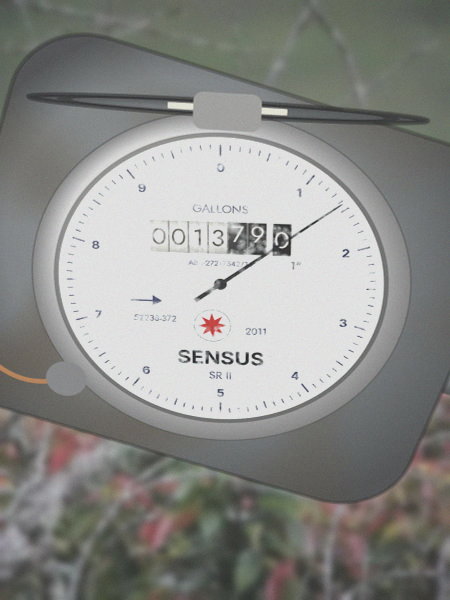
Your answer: 13791.4 gal
